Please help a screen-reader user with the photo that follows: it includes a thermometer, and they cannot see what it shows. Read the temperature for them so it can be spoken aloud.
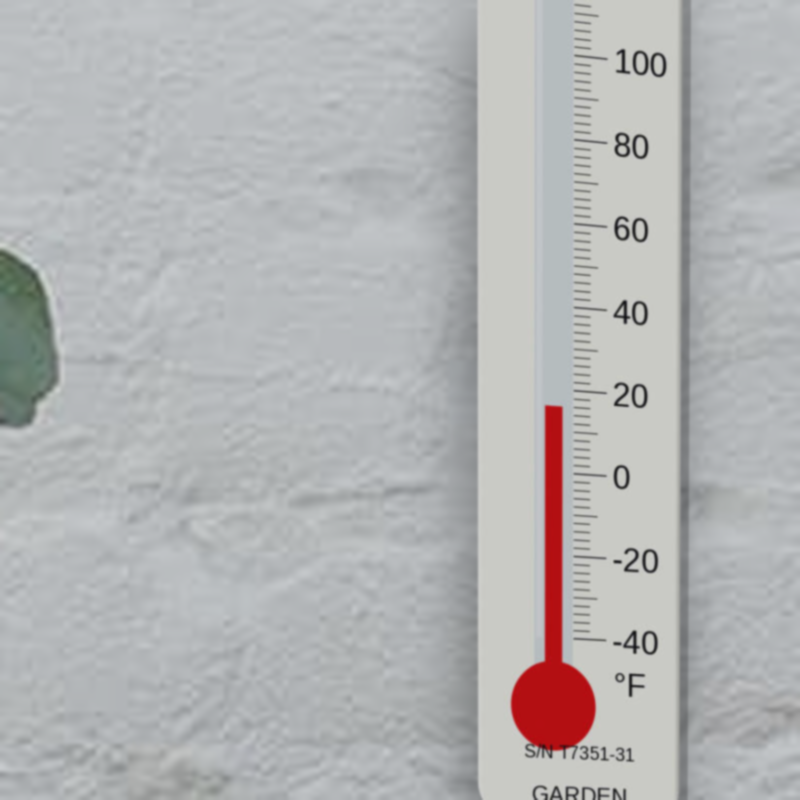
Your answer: 16 °F
